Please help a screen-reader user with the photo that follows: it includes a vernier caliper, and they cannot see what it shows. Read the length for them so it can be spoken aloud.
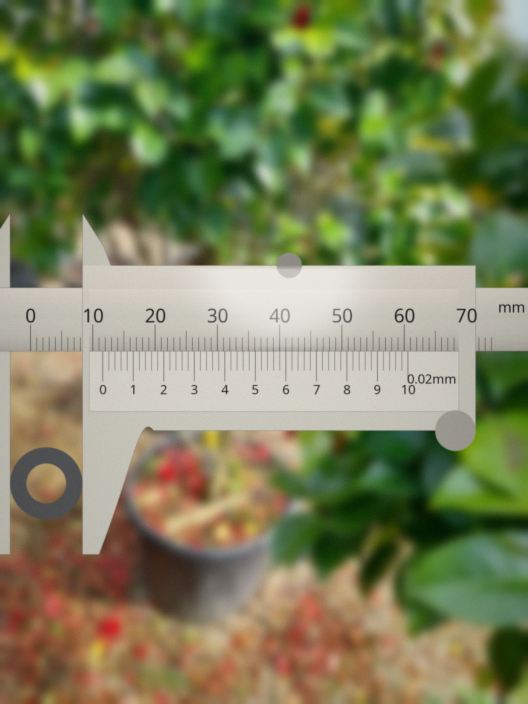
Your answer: 11.6 mm
